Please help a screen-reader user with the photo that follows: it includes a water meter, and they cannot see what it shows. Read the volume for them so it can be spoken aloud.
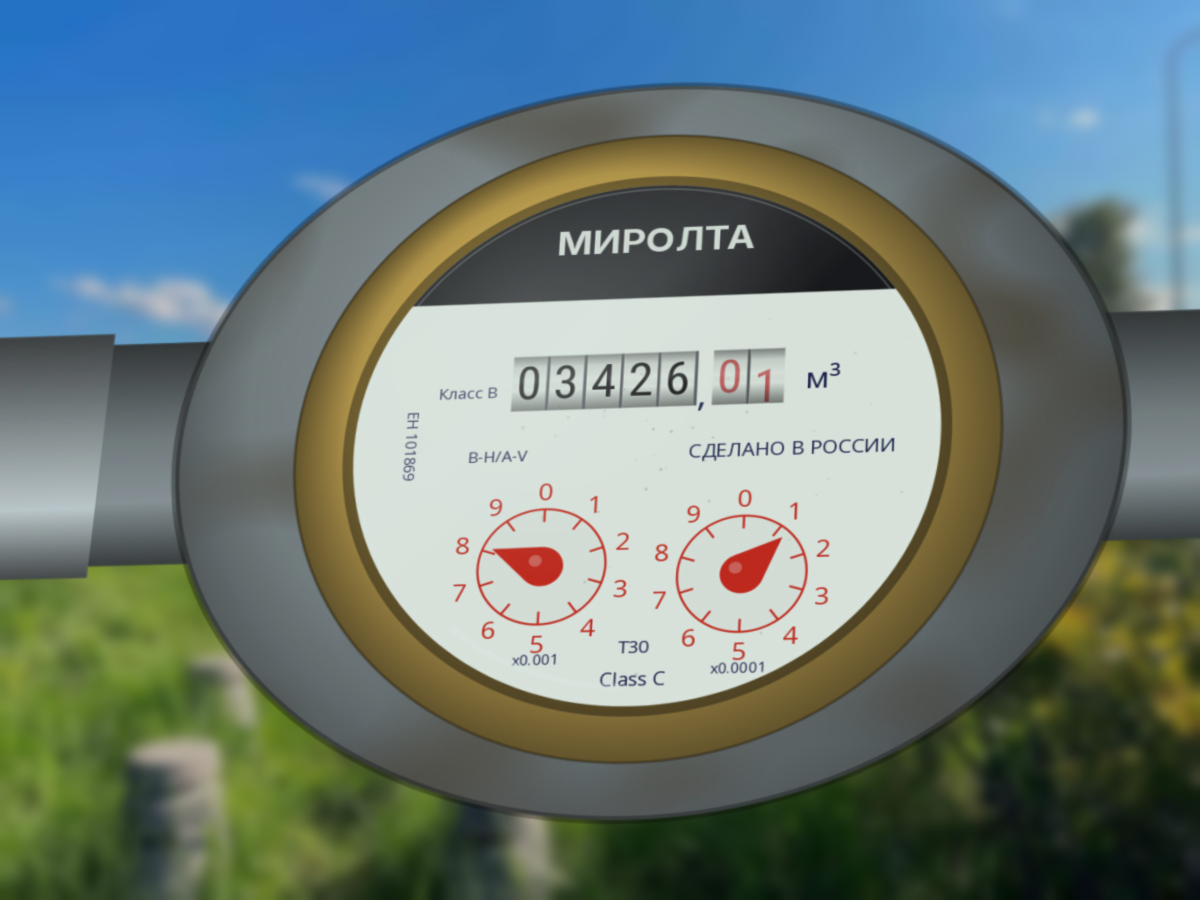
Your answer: 3426.0081 m³
